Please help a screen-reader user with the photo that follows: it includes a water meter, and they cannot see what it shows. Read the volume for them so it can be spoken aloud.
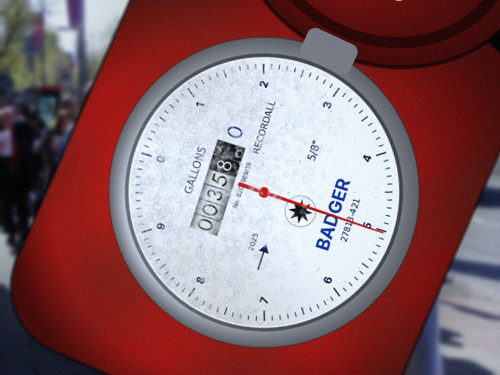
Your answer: 35875.0 gal
